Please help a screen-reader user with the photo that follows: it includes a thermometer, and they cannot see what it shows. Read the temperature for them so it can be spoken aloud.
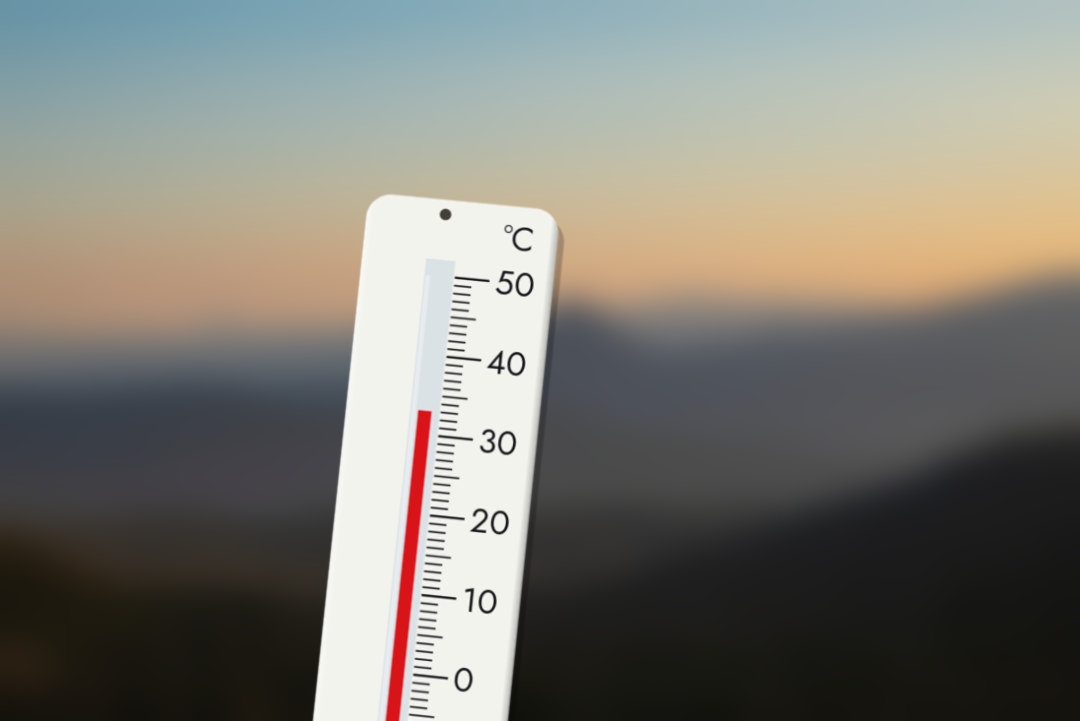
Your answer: 33 °C
